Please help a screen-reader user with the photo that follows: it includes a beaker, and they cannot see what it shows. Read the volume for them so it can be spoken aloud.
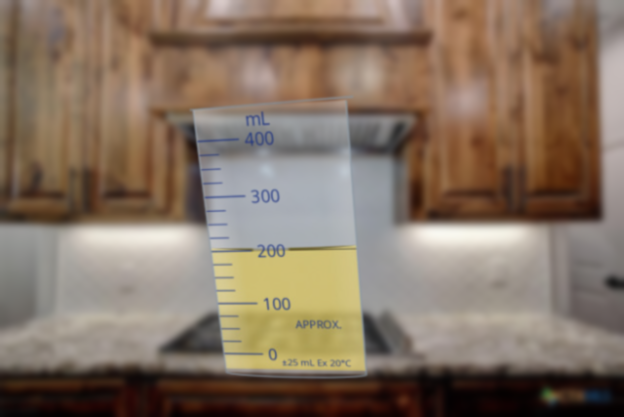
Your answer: 200 mL
